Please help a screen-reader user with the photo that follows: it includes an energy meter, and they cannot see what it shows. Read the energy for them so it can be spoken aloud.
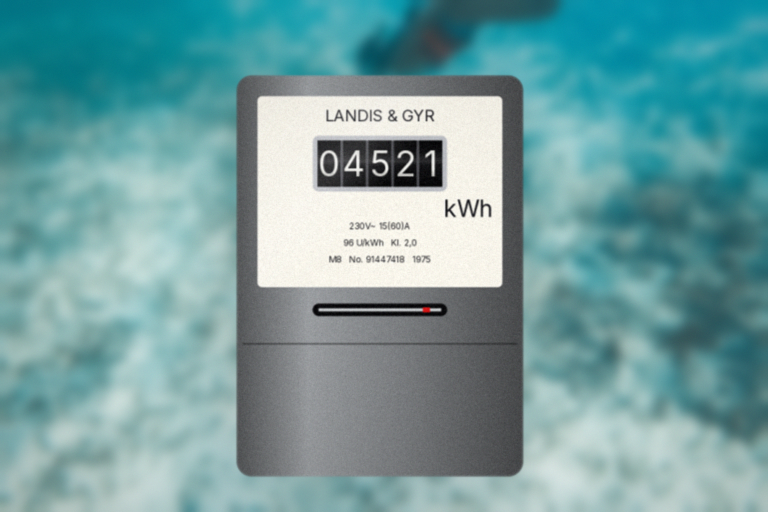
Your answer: 4521 kWh
